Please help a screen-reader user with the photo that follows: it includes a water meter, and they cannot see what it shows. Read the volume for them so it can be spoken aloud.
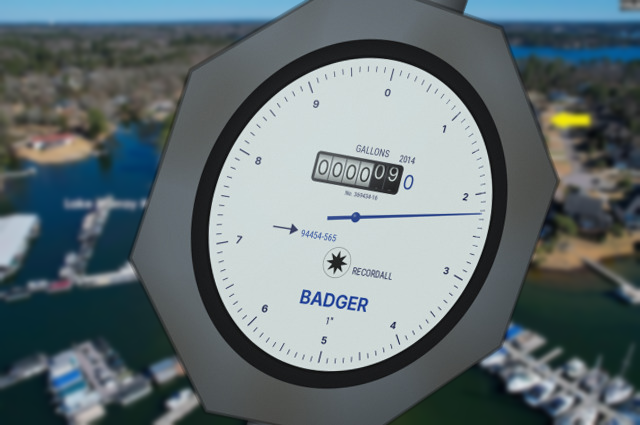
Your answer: 92.2 gal
